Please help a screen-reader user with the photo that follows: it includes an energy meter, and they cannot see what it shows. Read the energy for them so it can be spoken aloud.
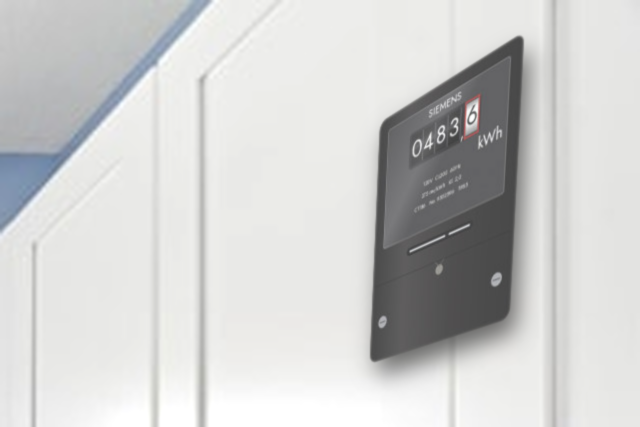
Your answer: 483.6 kWh
